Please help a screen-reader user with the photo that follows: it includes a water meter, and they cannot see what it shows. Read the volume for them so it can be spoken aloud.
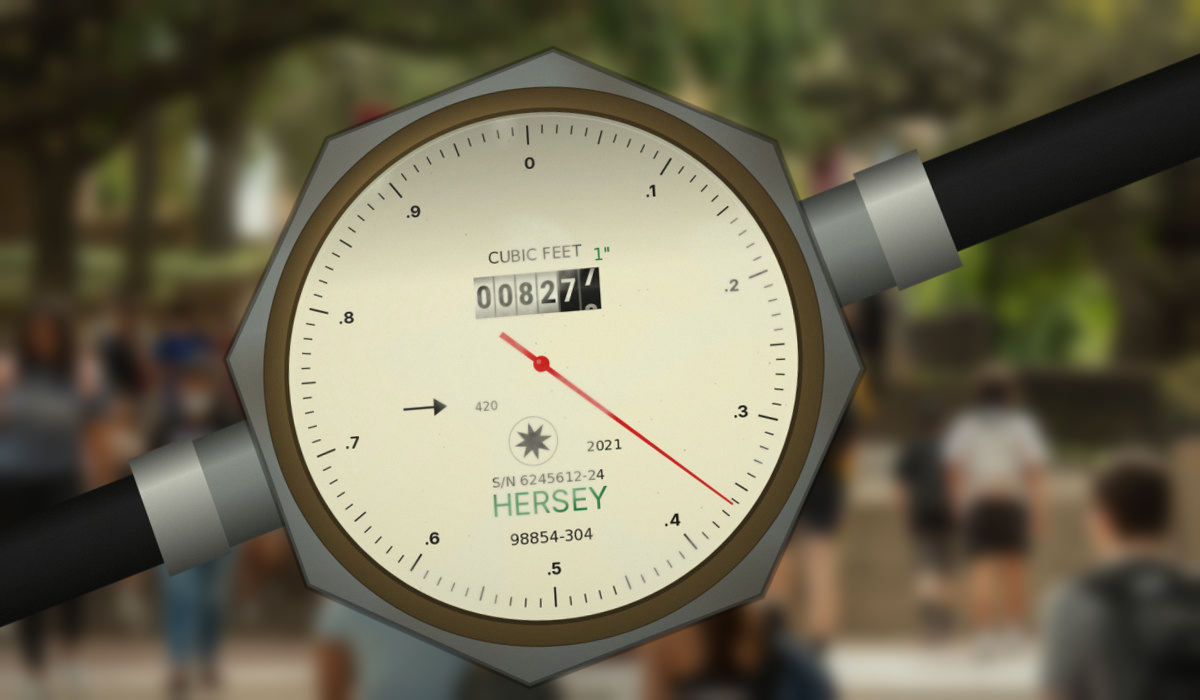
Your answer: 8277.36 ft³
